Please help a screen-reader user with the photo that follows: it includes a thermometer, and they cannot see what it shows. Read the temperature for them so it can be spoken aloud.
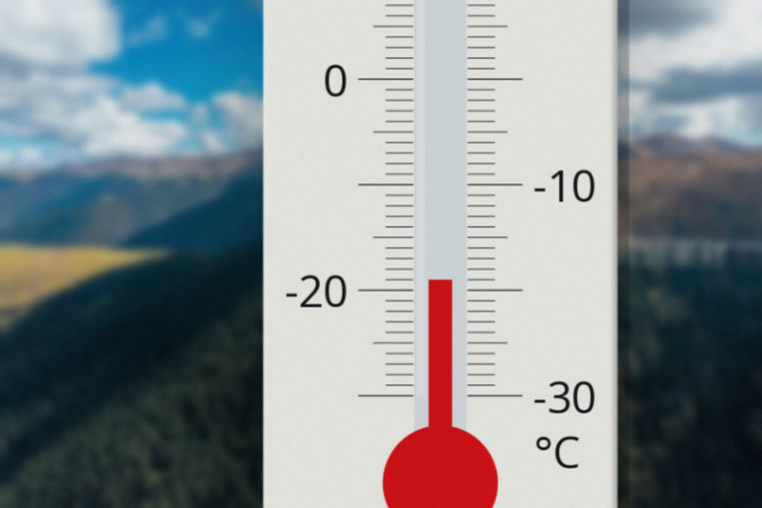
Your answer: -19 °C
